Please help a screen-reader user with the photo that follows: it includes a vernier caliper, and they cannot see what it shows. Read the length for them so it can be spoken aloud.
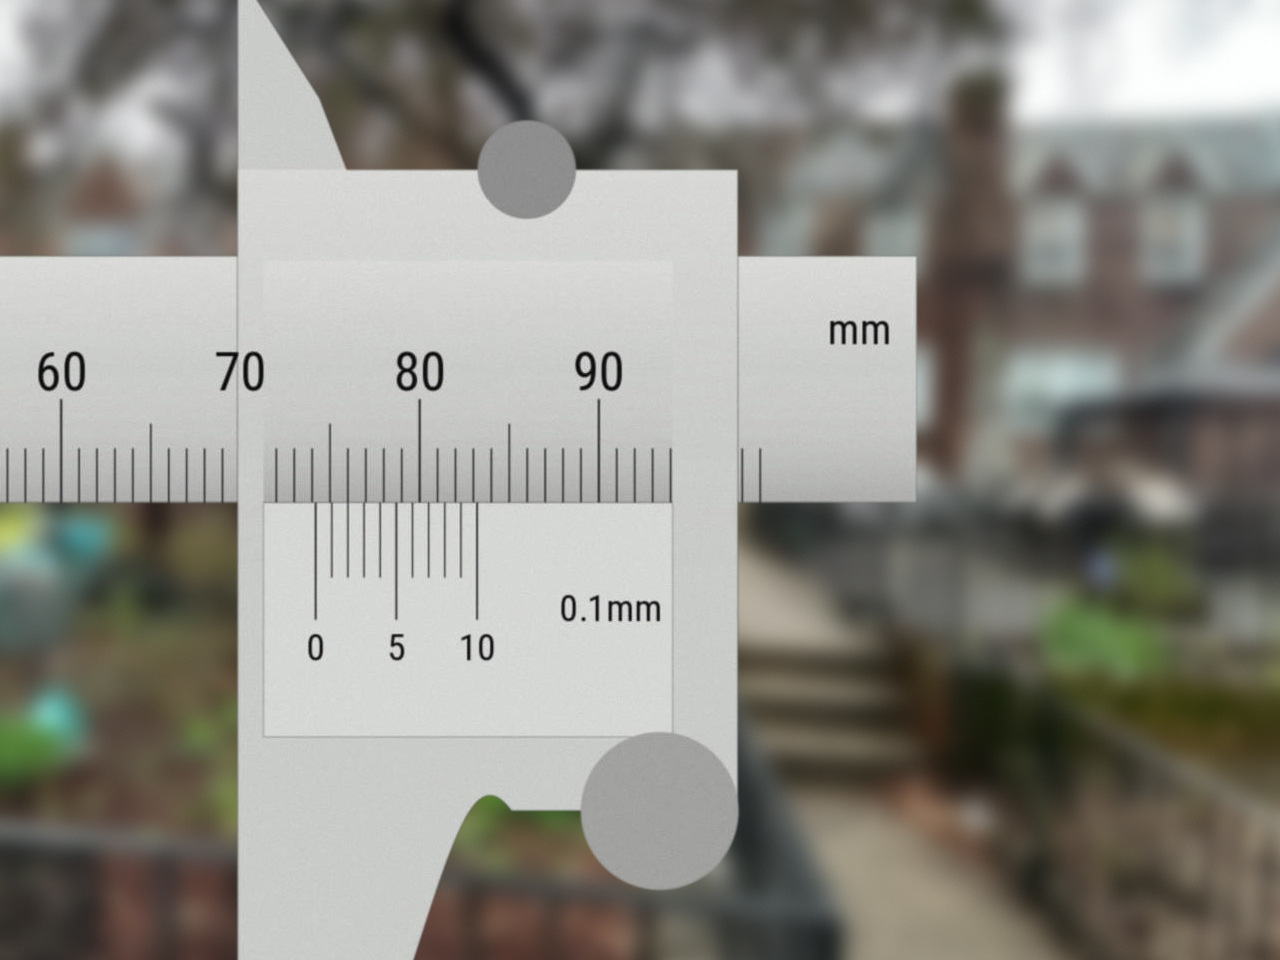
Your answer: 74.2 mm
